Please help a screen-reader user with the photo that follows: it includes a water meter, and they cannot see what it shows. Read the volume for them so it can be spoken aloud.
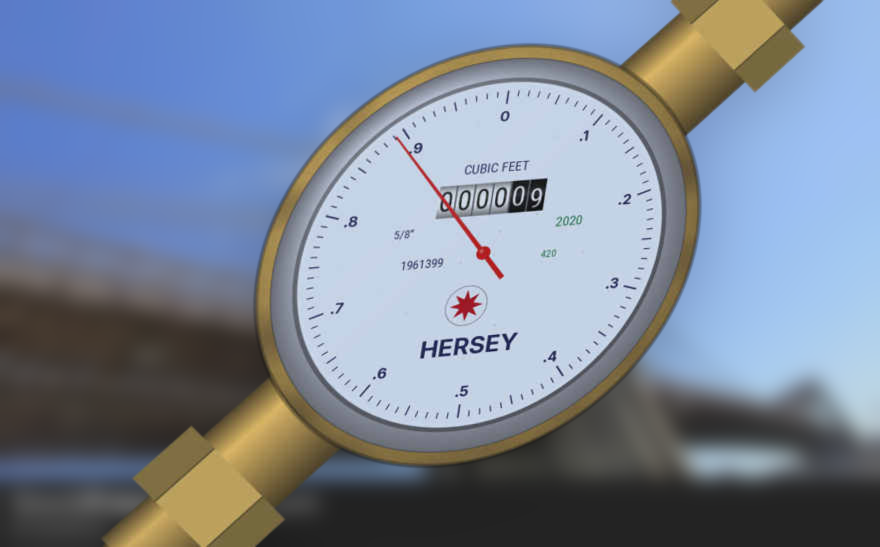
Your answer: 8.89 ft³
